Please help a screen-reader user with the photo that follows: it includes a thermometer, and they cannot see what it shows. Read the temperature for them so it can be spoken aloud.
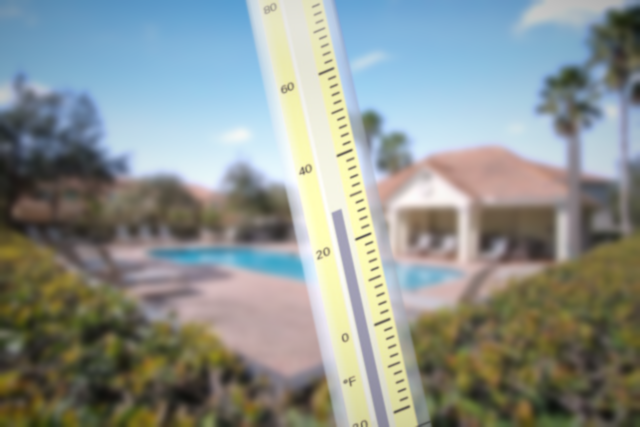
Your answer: 28 °F
